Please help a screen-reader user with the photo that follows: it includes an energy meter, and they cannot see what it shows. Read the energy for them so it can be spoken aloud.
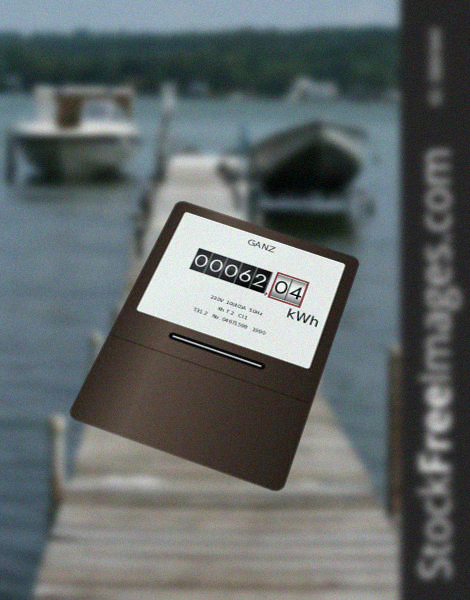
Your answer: 62.04 kWh
